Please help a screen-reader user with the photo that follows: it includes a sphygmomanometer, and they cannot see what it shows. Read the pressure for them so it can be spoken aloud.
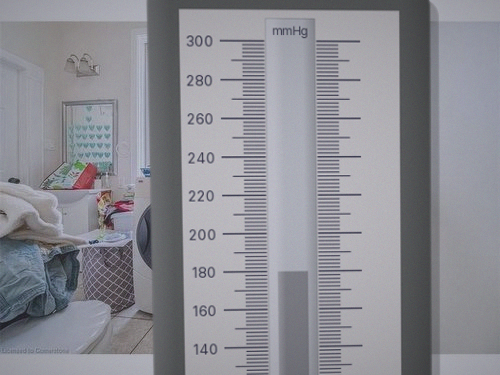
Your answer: 180 mmHg
